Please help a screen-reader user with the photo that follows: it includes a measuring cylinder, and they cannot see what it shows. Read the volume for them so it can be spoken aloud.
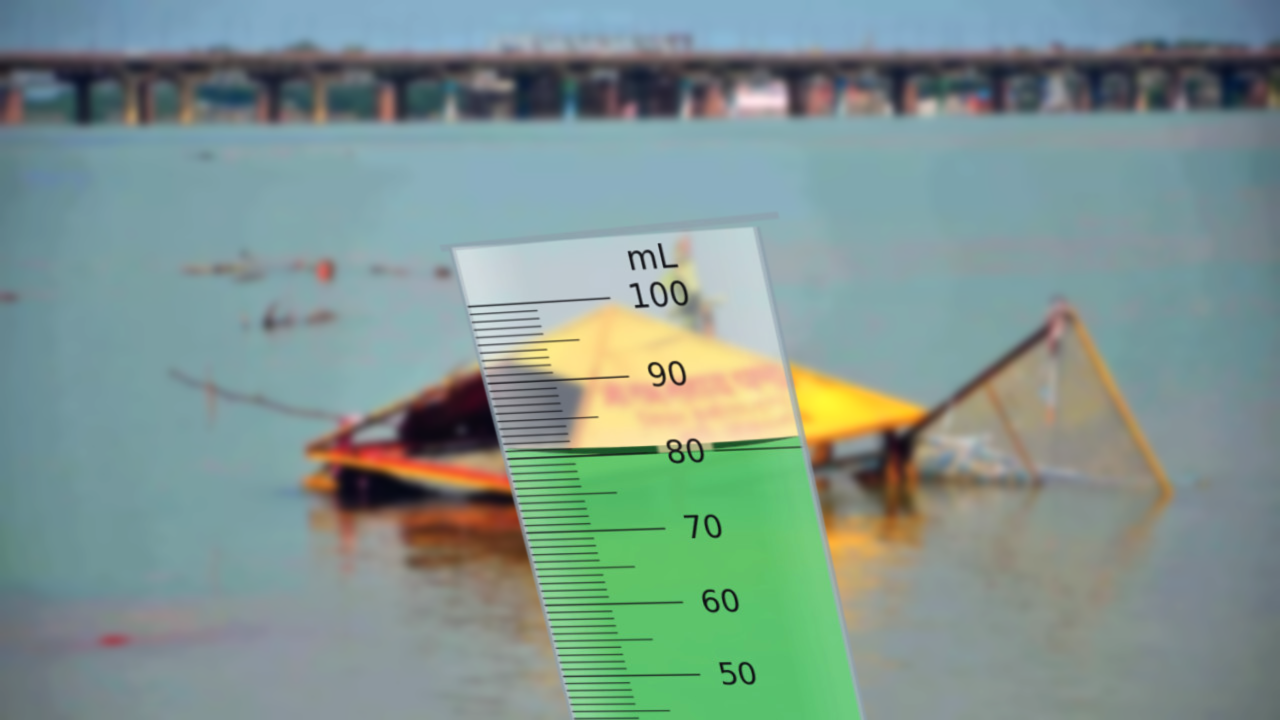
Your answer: 80 mL
